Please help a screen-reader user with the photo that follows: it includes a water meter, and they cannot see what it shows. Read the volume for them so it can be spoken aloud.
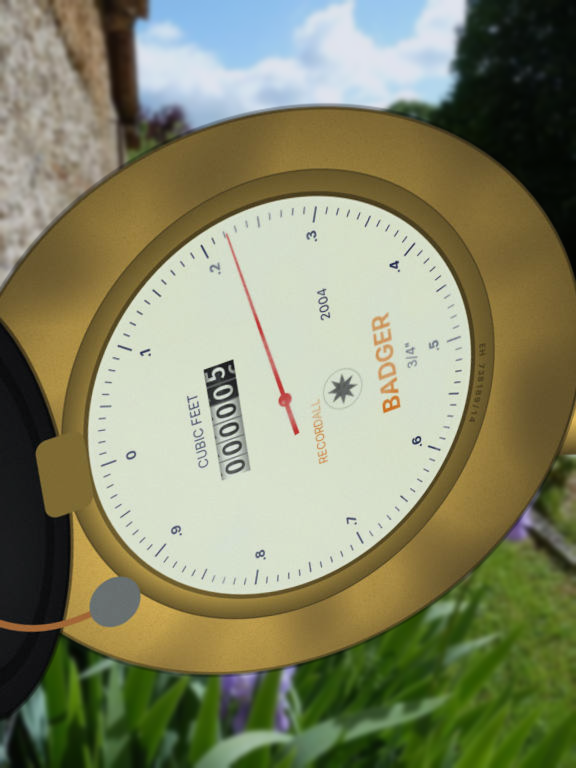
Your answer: 5.22 ft³
